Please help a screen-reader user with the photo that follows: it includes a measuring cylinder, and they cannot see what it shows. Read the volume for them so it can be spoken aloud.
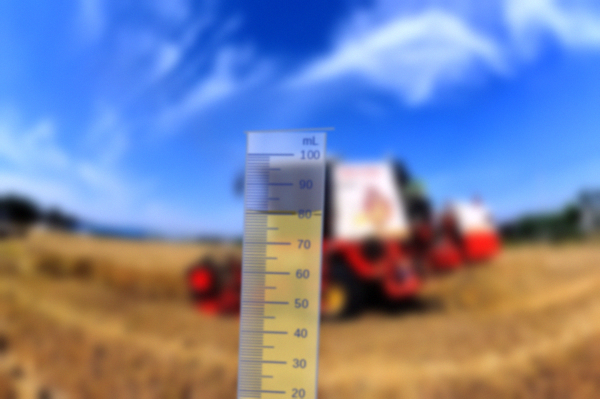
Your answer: 80 mL
